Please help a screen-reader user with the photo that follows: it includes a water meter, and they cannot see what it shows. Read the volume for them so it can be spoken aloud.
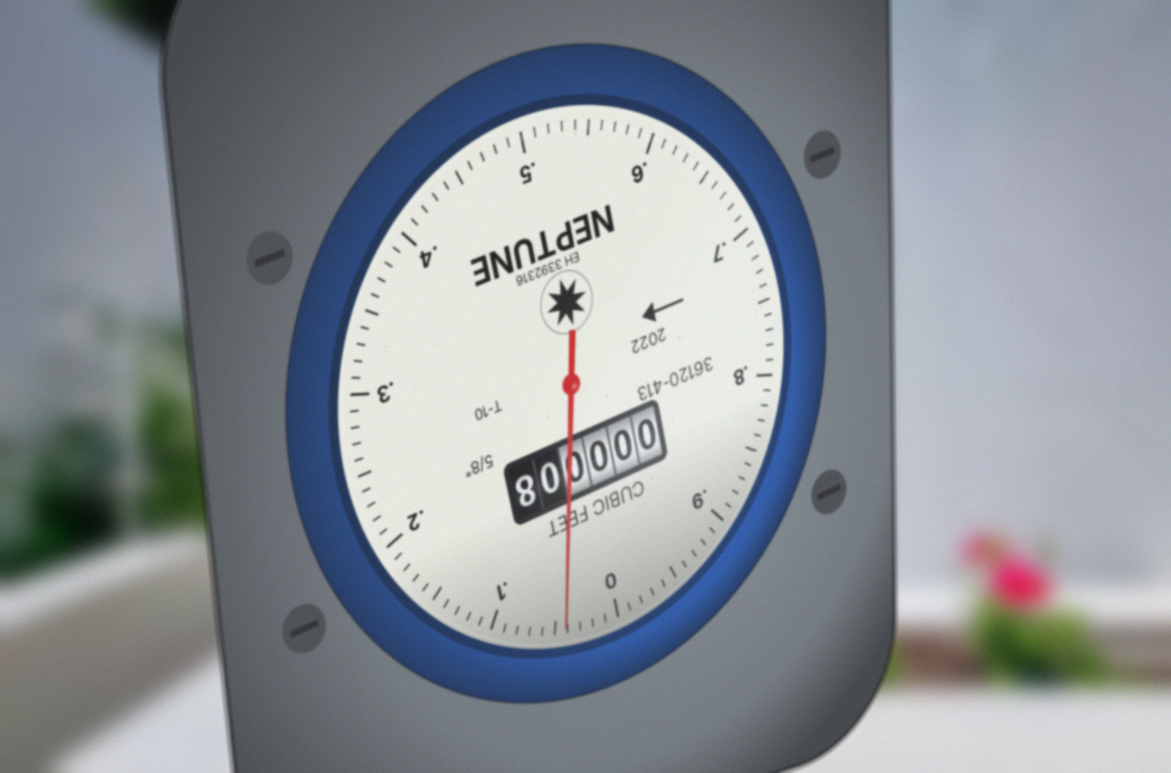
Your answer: 8.04 ft³
